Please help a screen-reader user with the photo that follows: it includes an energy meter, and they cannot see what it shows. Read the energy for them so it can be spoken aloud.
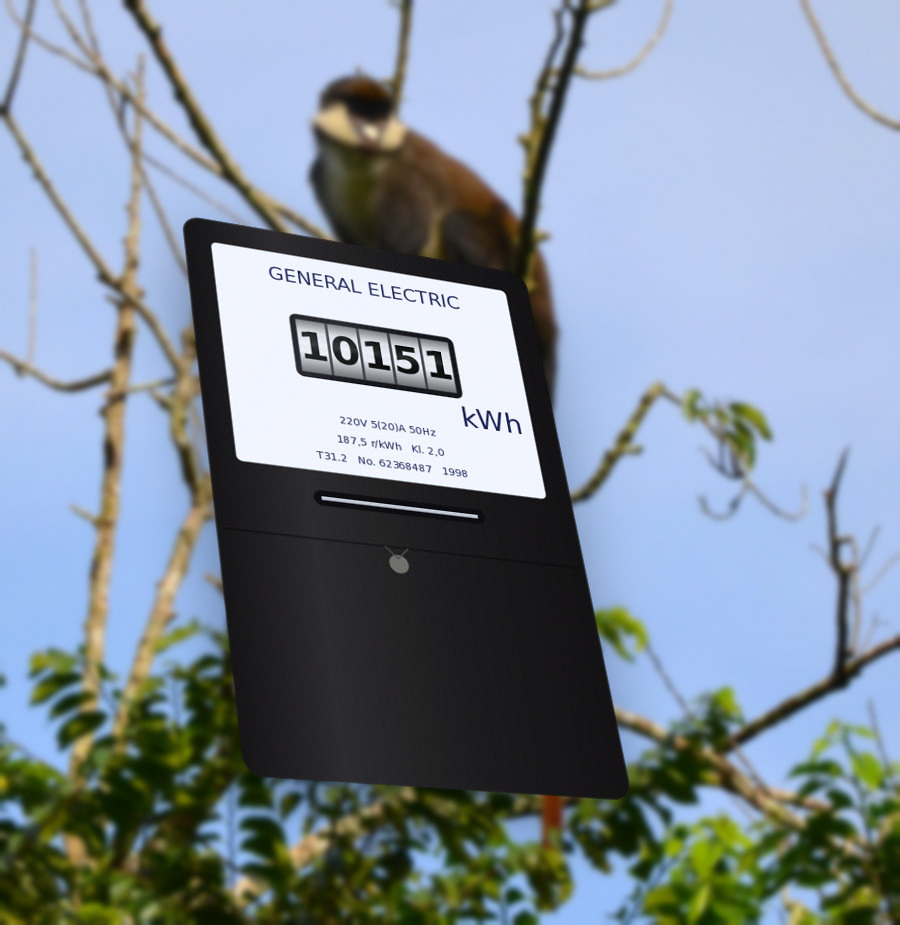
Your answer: 10151 kWh
